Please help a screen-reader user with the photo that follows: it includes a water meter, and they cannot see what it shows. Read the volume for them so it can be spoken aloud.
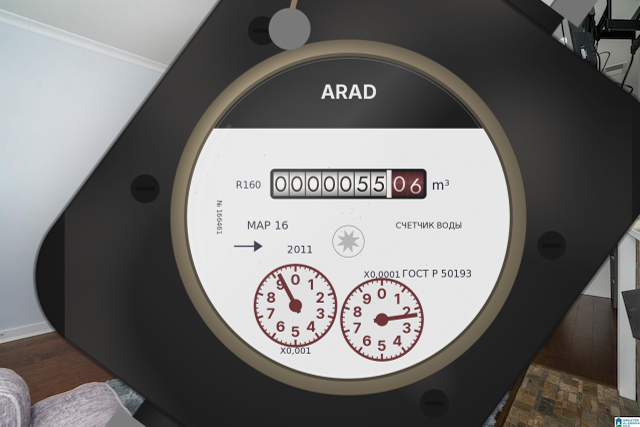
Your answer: 55.0592 m³
